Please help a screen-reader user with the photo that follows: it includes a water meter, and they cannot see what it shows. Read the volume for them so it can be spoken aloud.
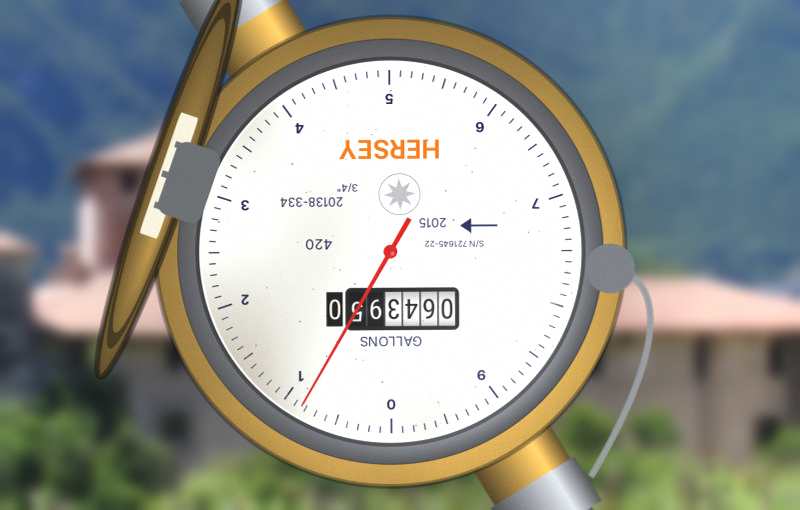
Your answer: 643950.8 gal
